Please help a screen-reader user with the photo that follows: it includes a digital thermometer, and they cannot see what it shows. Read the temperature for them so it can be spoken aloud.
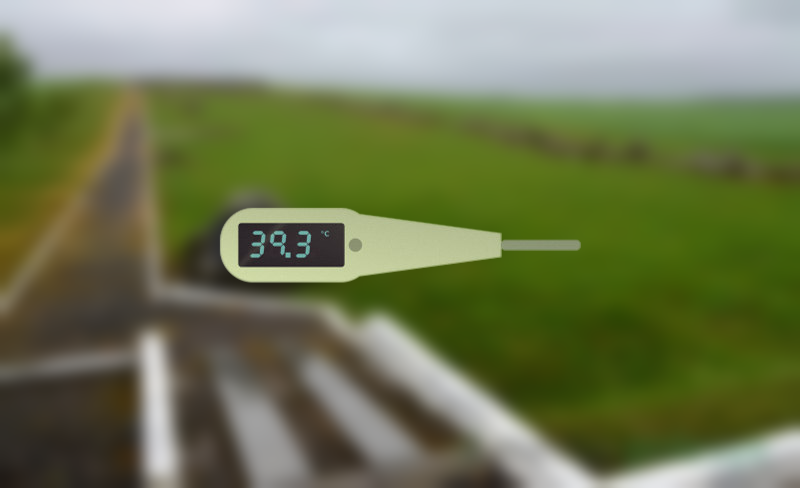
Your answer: 39.3 °C
